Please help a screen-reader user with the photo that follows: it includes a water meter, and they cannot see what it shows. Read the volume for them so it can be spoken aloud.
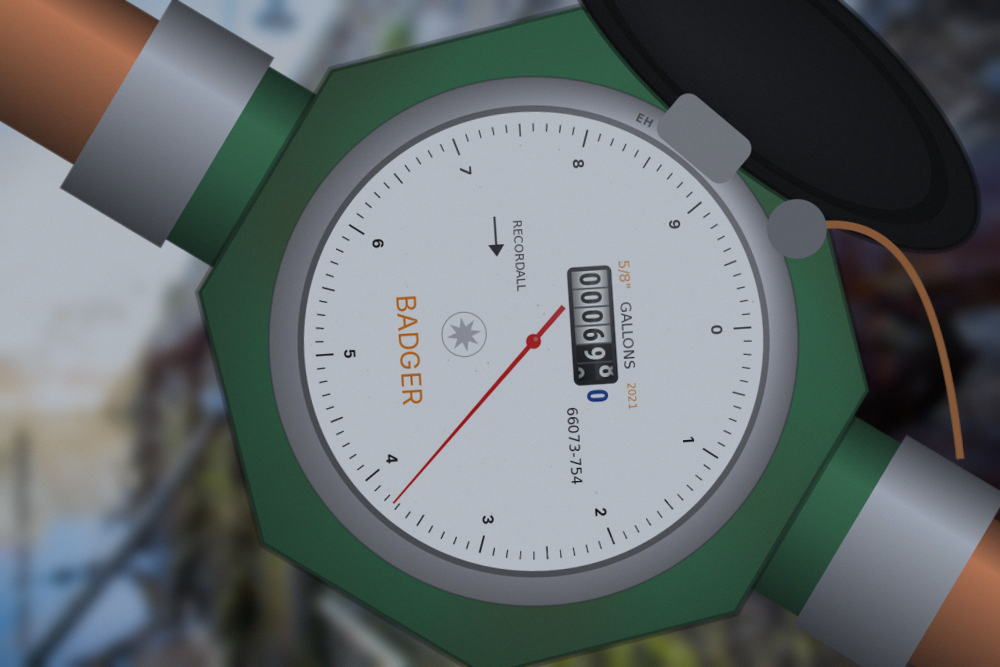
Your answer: 6983.7 gal
